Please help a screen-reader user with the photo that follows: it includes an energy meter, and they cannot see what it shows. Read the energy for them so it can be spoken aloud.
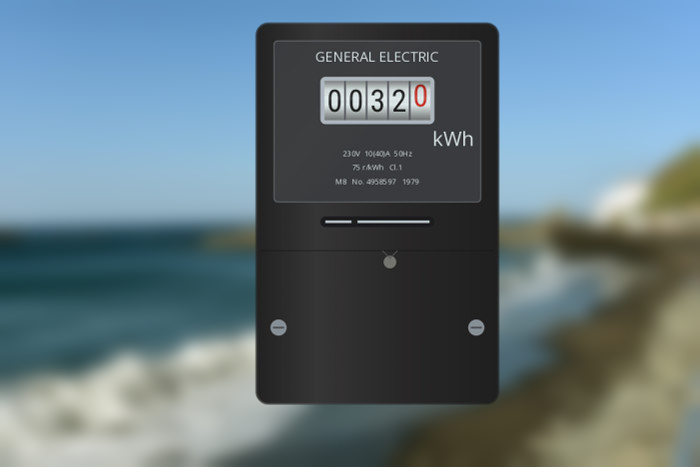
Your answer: 32.0 kWh
